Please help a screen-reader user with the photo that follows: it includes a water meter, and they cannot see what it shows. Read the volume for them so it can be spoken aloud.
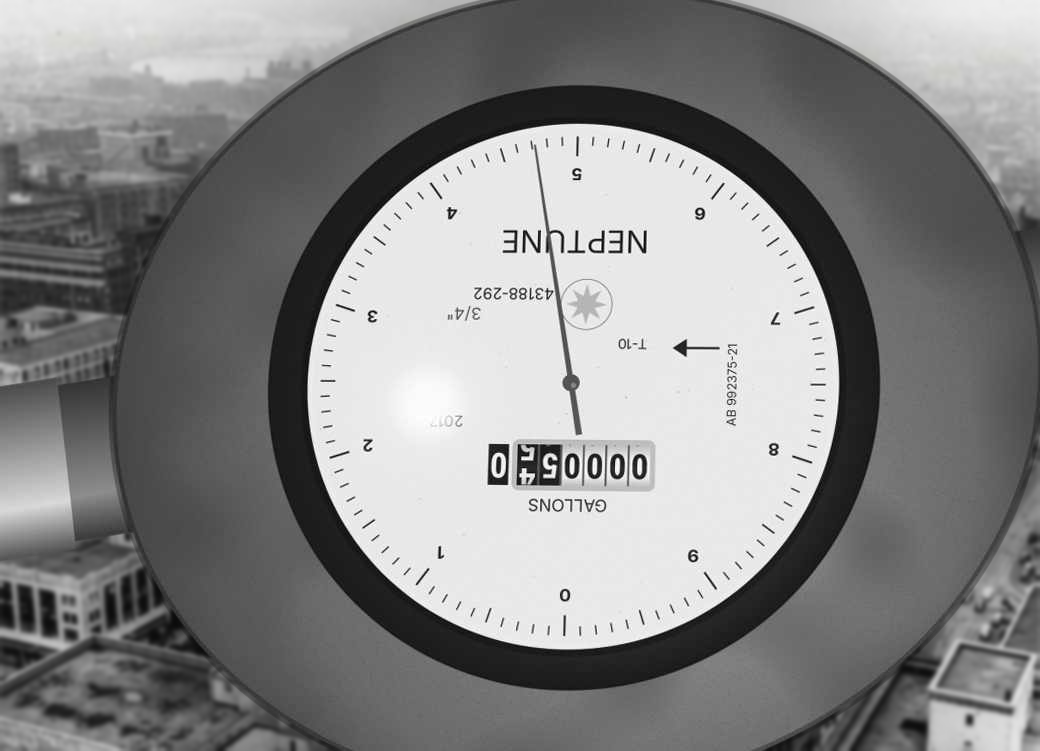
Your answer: 544.7 gal
